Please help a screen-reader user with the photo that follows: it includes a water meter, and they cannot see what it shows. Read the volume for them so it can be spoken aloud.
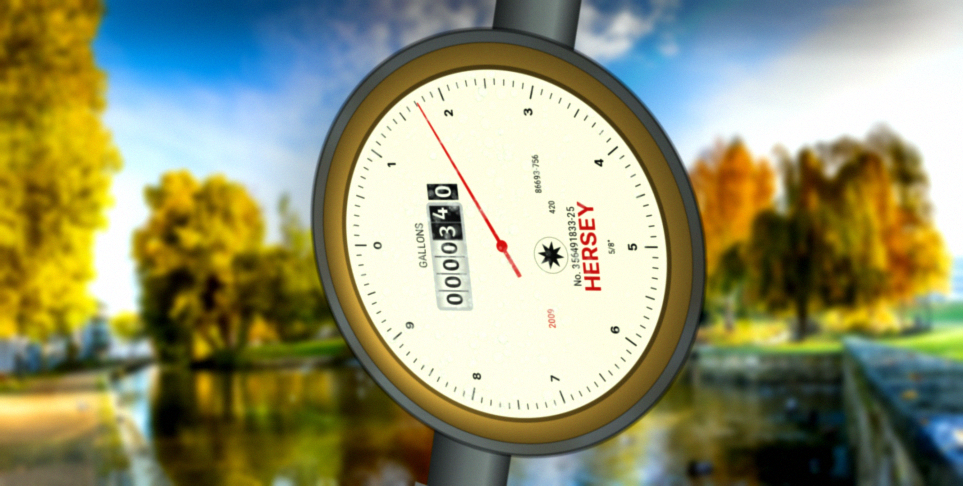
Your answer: 341.7 gal
